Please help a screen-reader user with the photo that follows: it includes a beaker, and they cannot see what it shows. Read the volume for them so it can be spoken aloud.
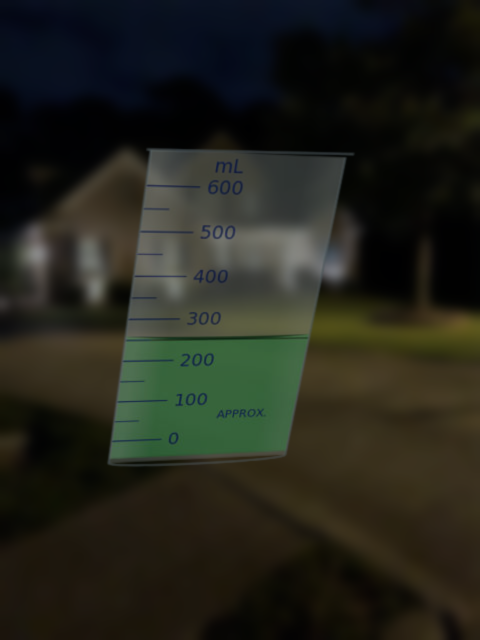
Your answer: 250 mL
